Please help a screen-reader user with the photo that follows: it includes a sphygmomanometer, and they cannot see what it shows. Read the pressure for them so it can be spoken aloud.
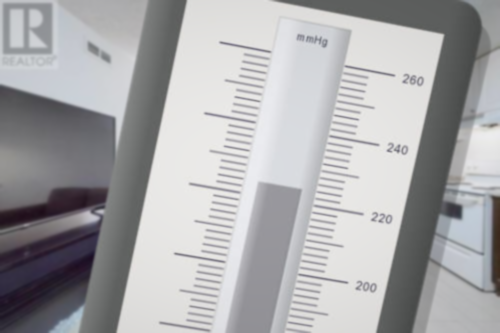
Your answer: 224 mmHg
